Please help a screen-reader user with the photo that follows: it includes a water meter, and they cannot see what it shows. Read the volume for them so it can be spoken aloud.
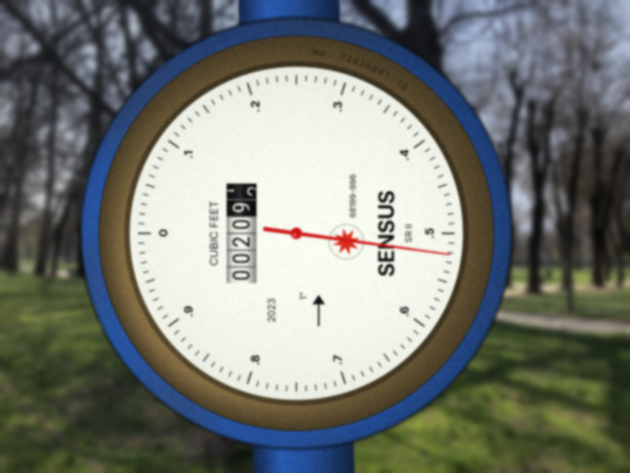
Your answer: 2091.52 ft³
